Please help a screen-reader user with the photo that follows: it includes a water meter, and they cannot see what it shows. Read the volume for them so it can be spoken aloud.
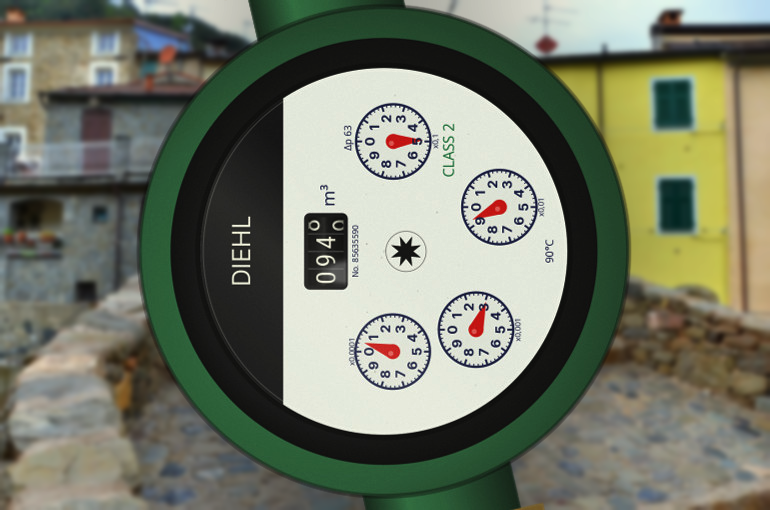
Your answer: 948.4930 m³
